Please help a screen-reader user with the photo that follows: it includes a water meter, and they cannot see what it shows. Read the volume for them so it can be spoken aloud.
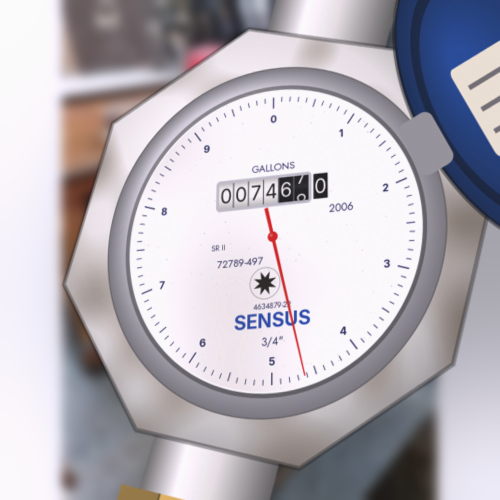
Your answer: 74674.6 gal
